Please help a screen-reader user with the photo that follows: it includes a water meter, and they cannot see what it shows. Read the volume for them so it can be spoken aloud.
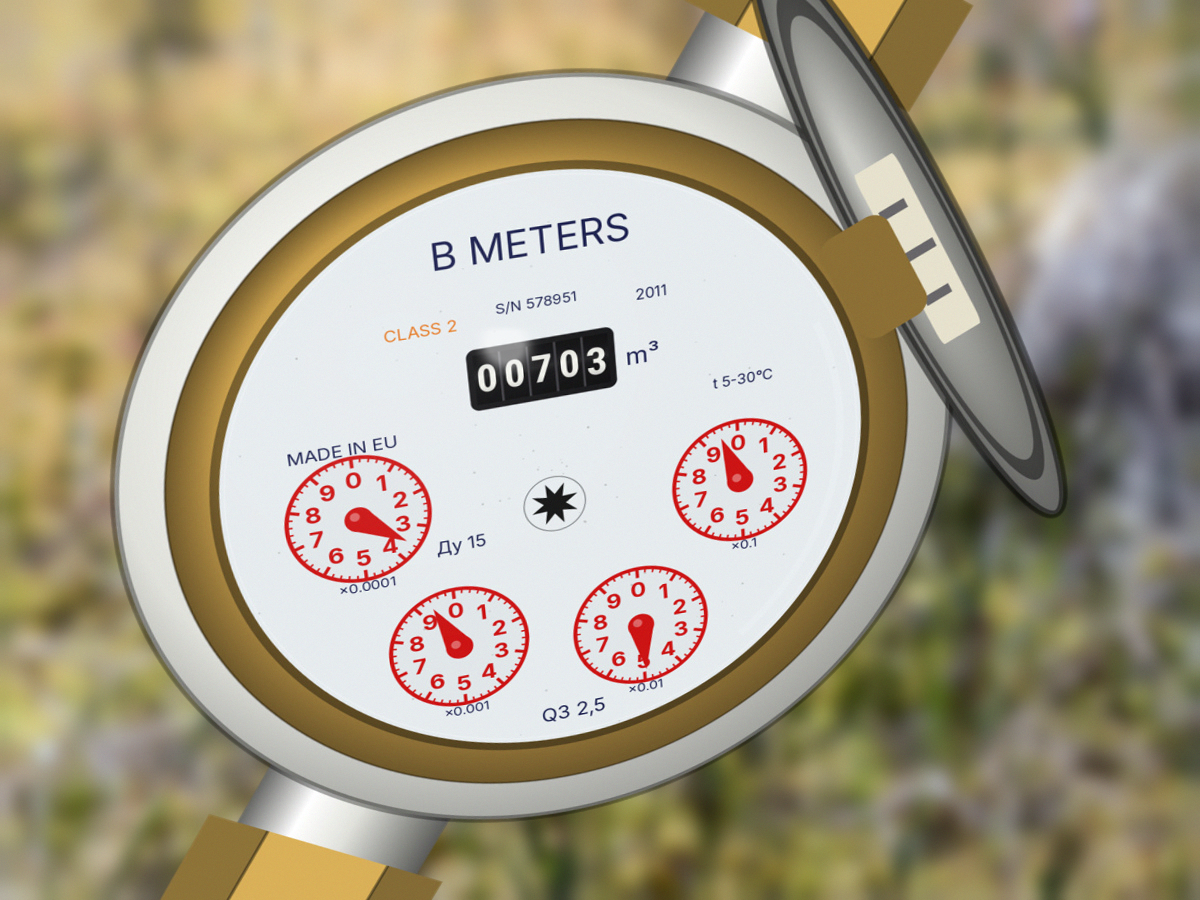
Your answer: 702.9493 m³
